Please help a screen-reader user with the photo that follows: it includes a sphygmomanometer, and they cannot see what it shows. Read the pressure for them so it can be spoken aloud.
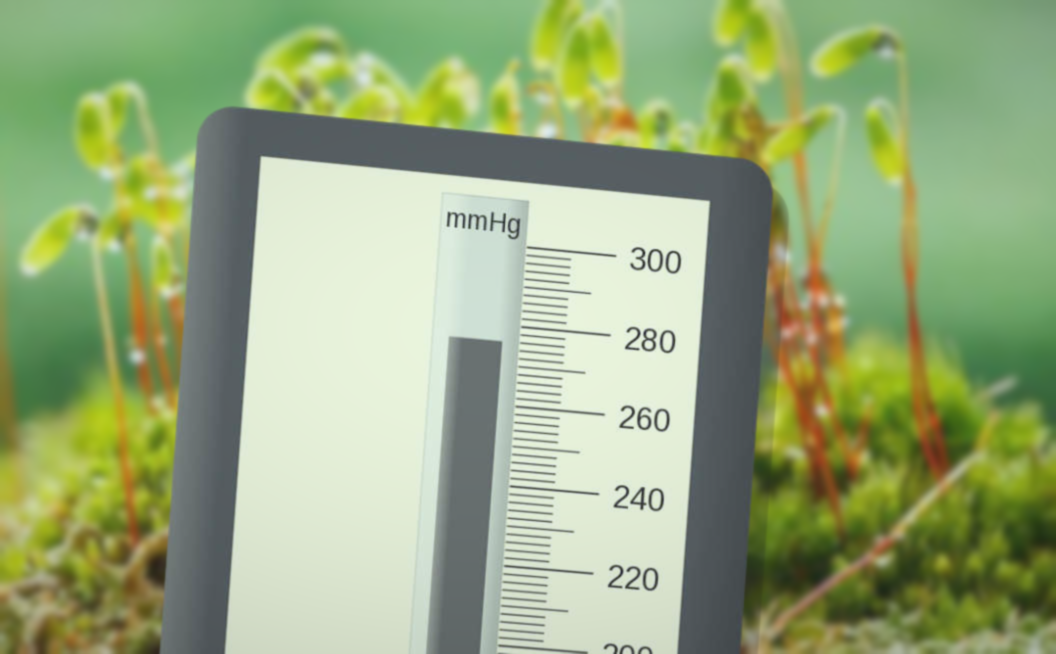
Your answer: 276 mmHg
